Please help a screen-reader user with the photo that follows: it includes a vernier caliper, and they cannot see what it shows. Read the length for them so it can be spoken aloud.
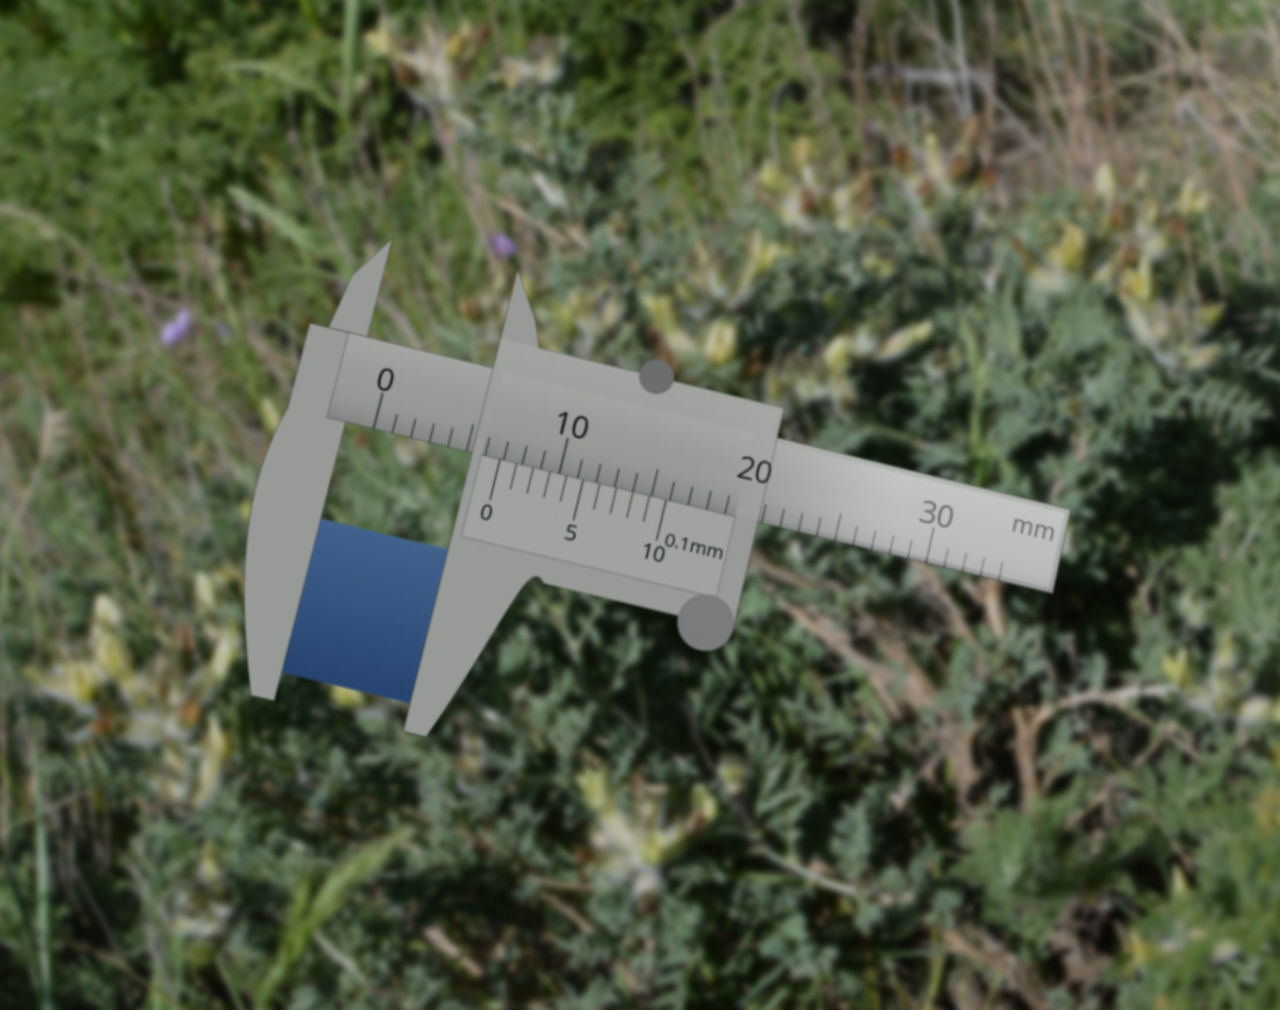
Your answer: 6.8 mm
